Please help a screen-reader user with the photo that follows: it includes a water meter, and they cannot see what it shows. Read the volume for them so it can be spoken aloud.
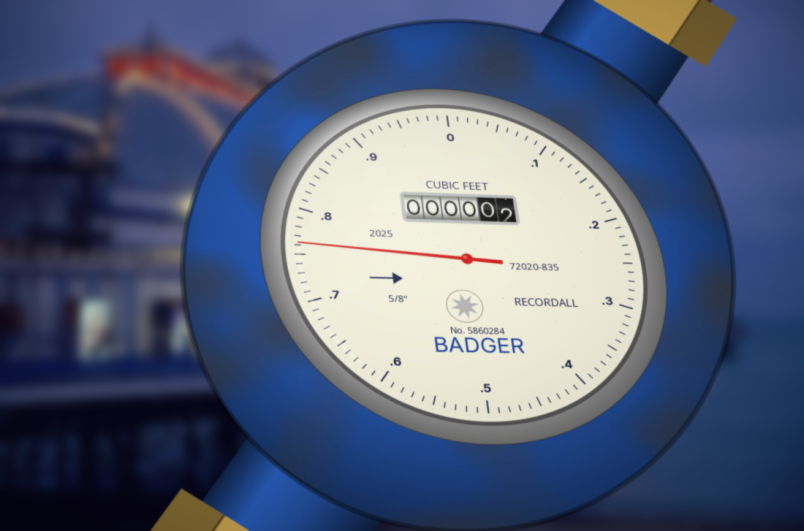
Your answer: 1.76 ft³
